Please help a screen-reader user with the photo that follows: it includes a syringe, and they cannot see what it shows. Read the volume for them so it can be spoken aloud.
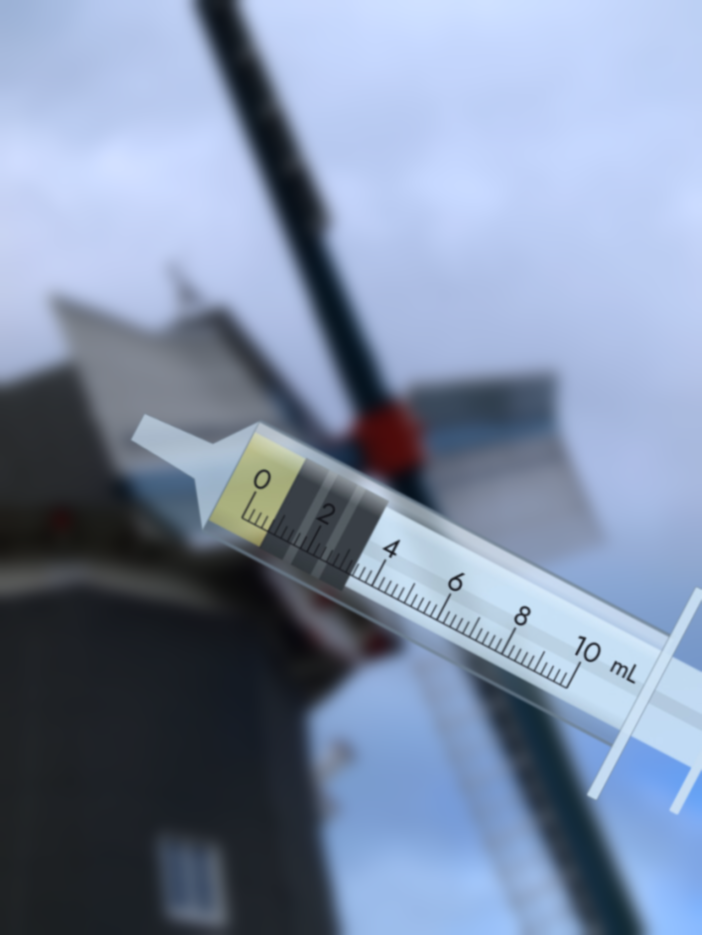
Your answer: 0.8 mL
